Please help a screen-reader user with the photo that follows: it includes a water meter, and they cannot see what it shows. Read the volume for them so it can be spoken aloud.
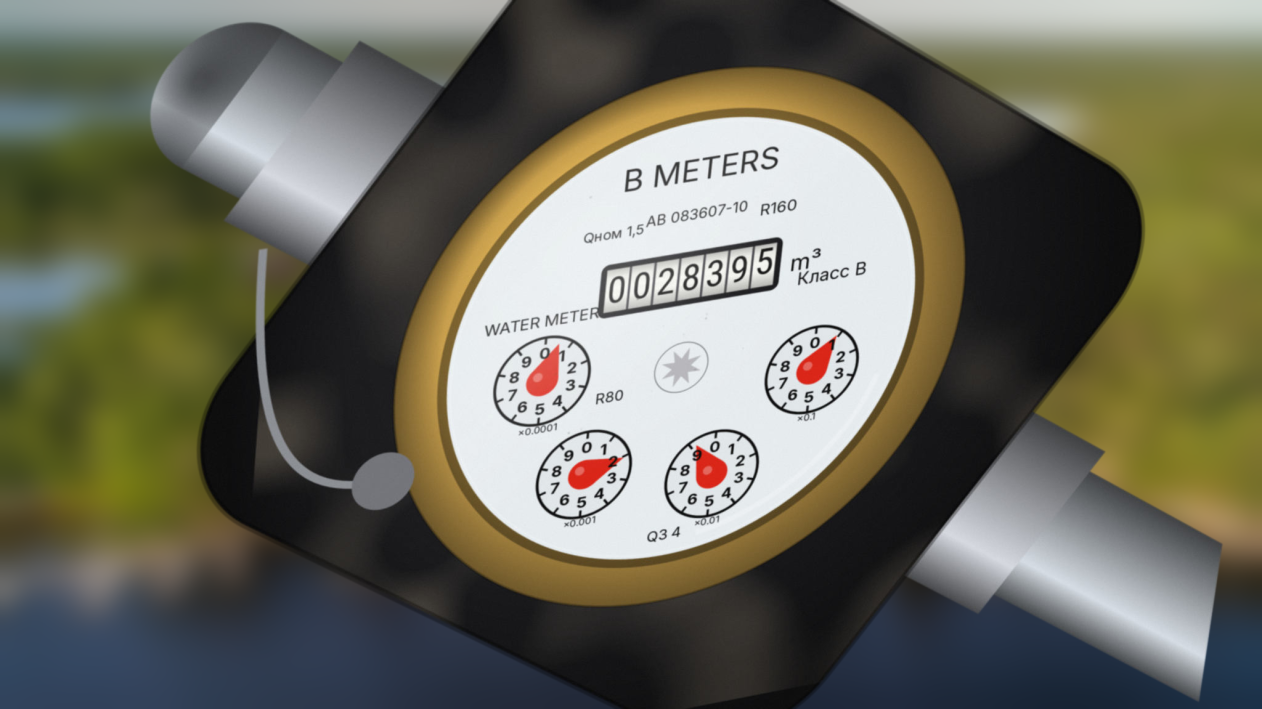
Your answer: 28395.0920 m³
